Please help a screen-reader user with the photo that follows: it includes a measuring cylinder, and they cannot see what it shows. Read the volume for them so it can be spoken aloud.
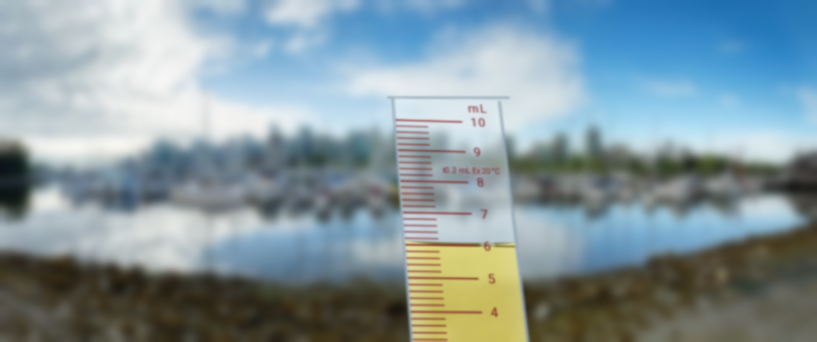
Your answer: 6 mL
